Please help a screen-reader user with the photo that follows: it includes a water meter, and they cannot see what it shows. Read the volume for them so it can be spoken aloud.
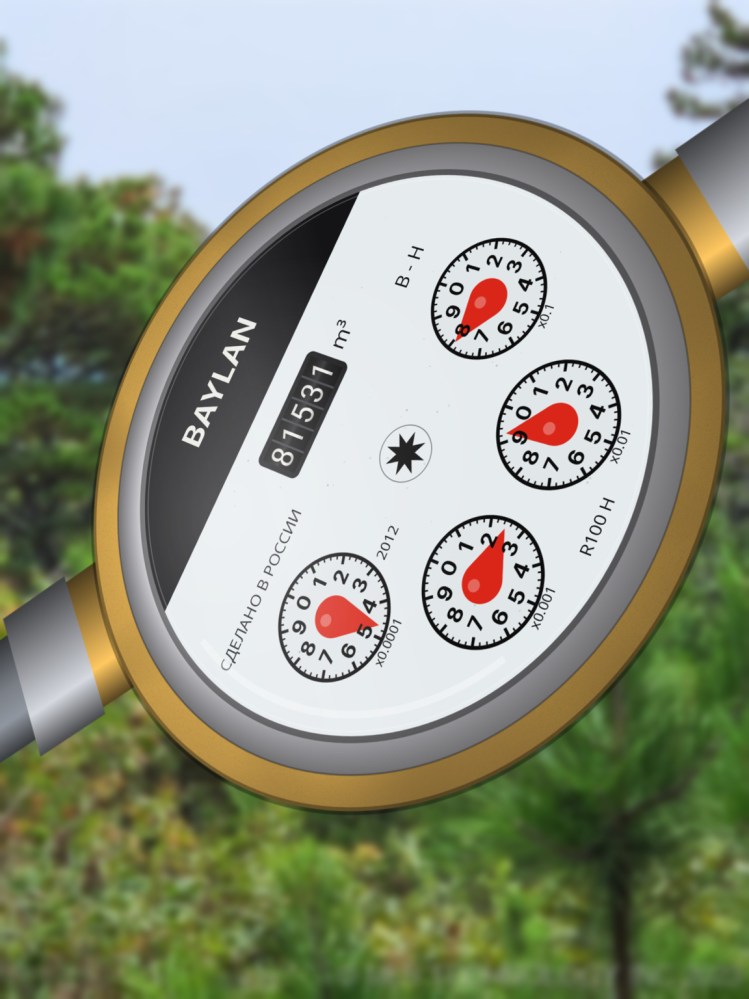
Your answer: 81531.7924 m³
